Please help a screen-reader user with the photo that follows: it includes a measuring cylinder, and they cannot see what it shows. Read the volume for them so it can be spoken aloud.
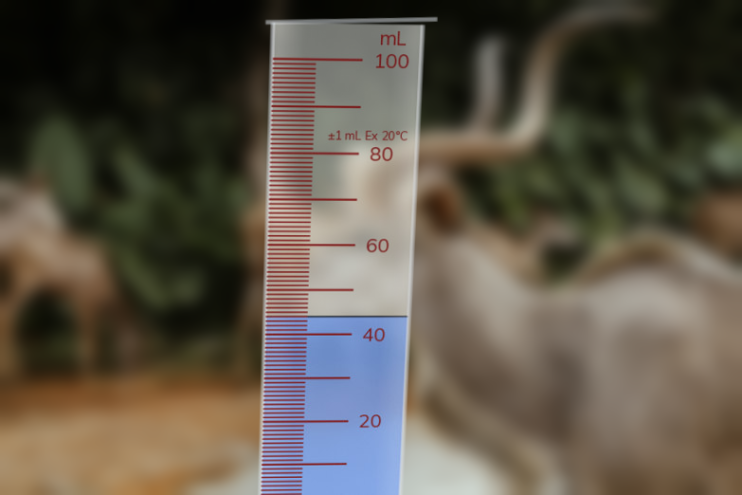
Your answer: 44 mL
